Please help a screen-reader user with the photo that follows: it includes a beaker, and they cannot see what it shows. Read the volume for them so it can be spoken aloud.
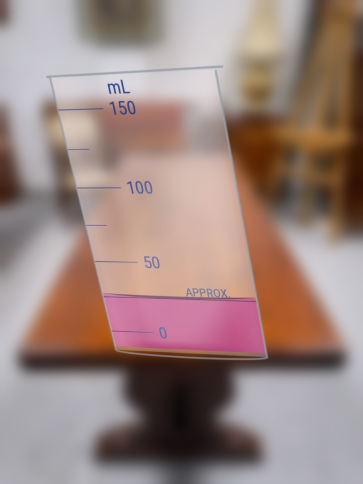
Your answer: 25 mL
